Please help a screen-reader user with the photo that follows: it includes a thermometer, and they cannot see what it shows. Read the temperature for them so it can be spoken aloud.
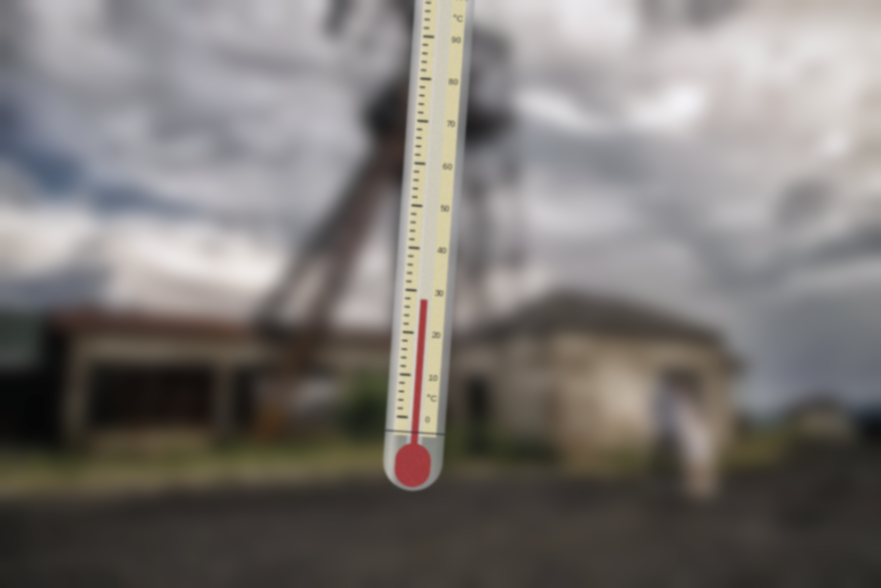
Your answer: 28 °C
